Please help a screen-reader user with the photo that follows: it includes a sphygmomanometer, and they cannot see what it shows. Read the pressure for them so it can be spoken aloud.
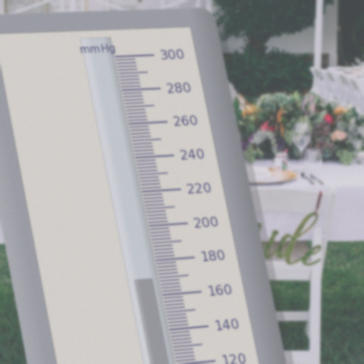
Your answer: 170 mmHg
